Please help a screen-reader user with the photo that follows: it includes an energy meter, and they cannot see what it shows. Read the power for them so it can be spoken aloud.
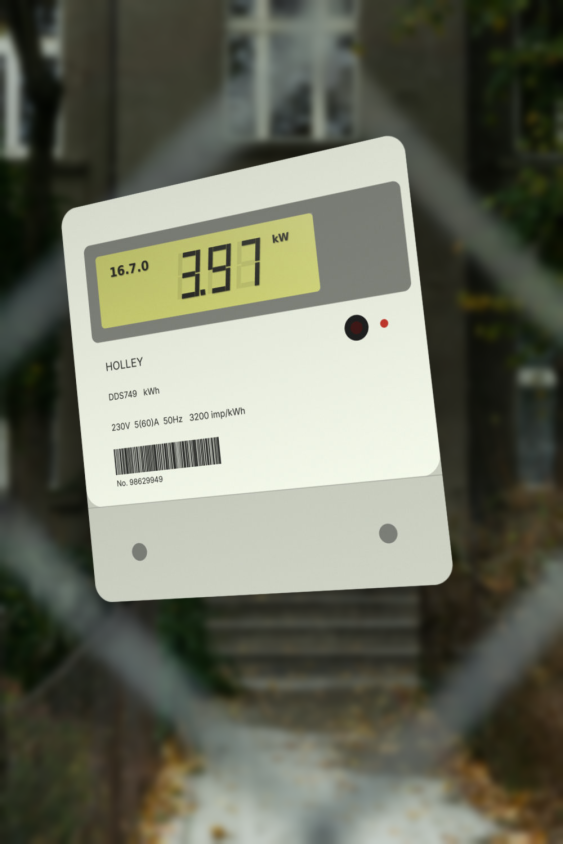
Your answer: 3.97 kW
